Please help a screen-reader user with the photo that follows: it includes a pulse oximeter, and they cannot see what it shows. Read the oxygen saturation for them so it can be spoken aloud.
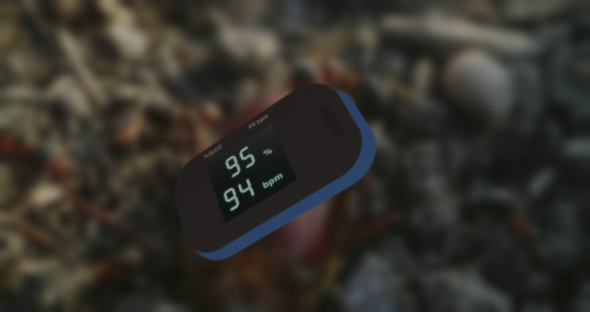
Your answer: 95 %
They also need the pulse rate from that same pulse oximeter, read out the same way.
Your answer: 94 bpm
